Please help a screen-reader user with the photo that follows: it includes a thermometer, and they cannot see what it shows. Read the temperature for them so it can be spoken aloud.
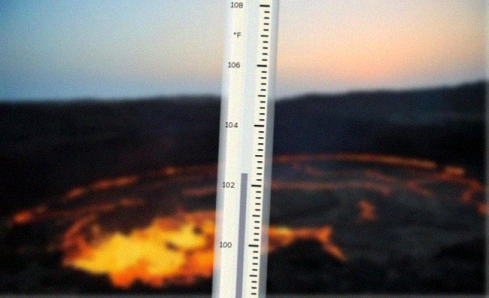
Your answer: 102.4 °F
